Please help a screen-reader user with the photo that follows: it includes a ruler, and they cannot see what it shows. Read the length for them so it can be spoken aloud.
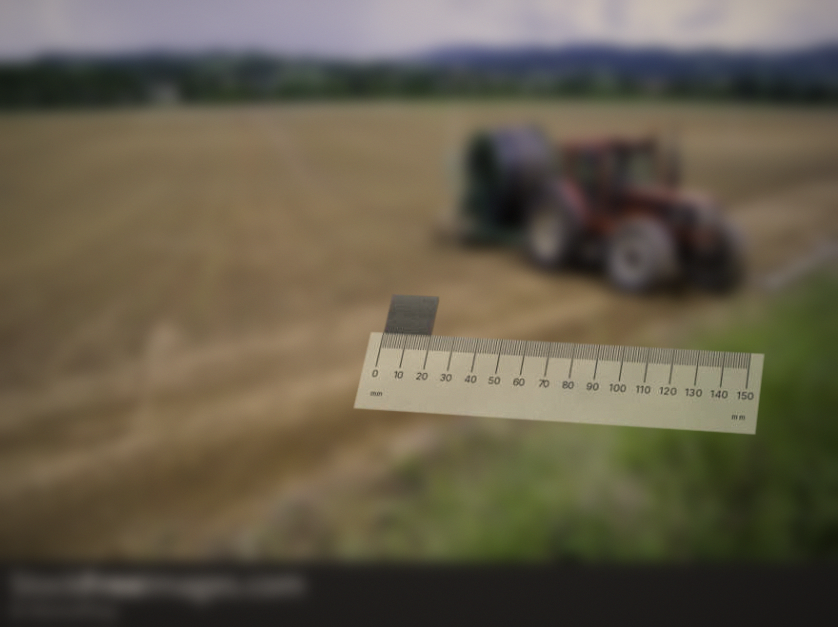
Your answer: 20 mm
